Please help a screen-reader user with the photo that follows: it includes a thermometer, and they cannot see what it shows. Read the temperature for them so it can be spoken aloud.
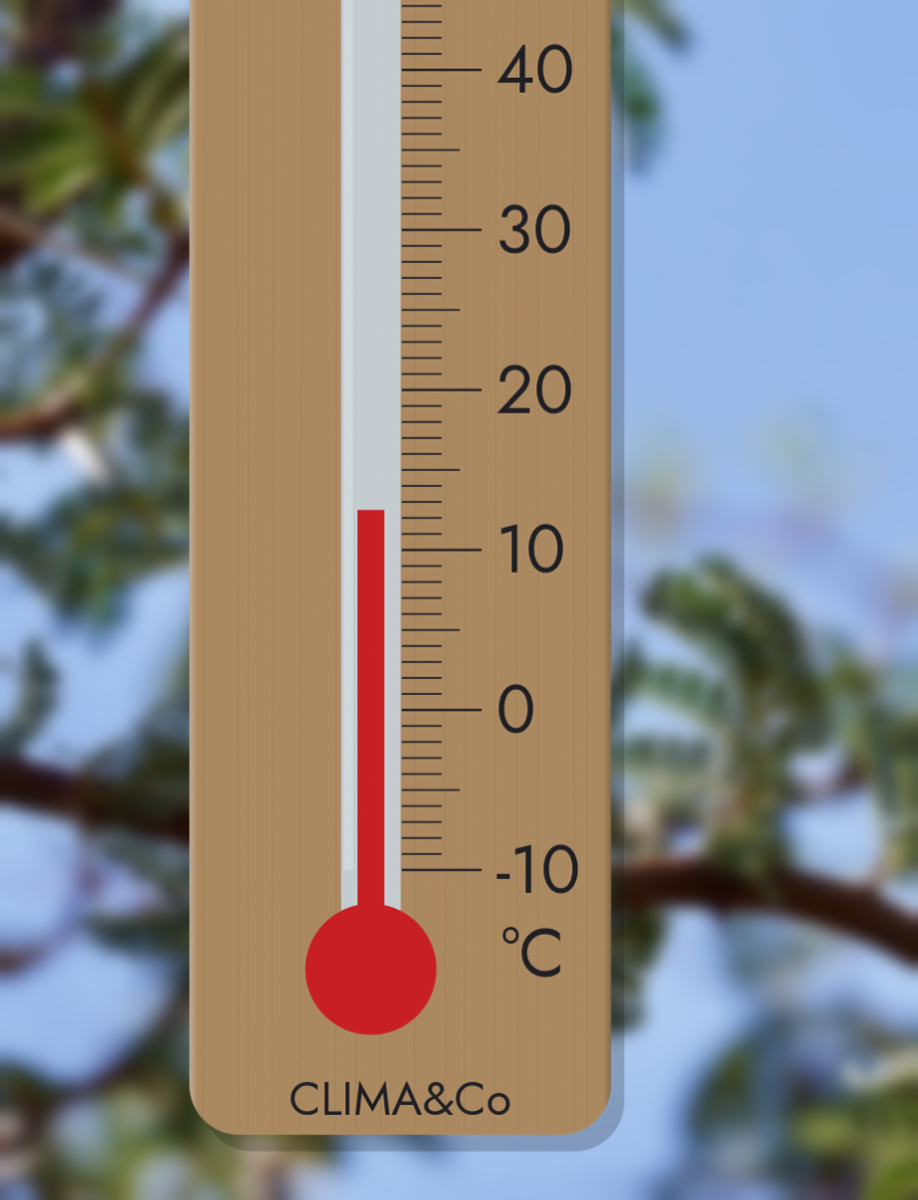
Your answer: 12.5 °C
